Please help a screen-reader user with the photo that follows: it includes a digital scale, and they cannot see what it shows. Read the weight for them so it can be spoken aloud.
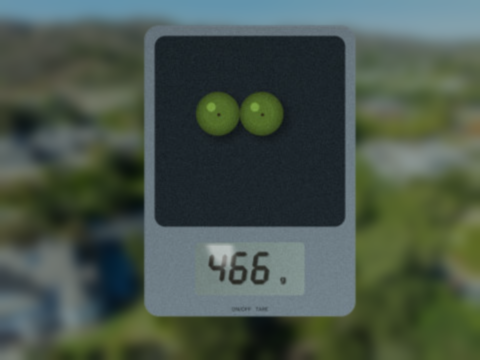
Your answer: 466 g
